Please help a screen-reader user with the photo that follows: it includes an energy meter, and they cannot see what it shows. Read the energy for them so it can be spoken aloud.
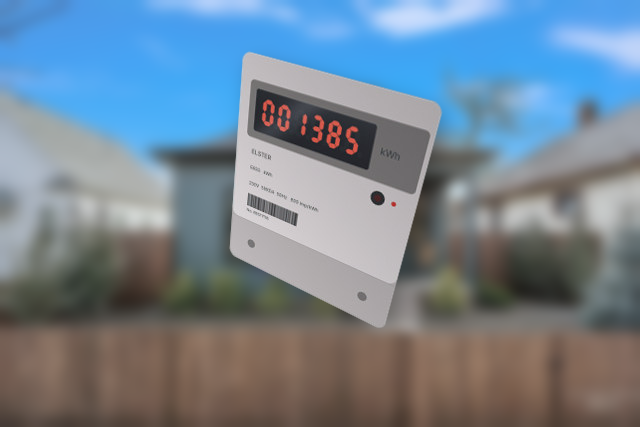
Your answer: 1385 kWh
